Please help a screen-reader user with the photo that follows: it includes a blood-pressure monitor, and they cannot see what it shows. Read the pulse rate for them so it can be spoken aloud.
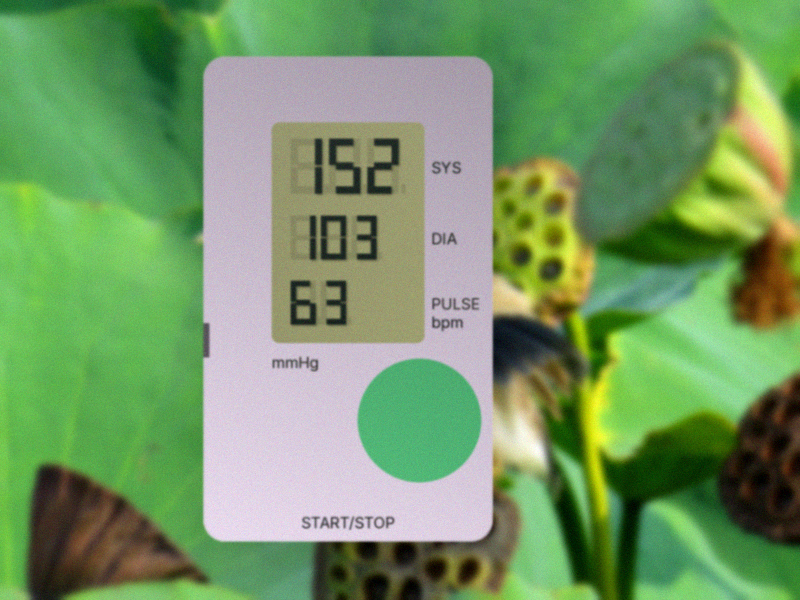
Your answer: 63 bpm
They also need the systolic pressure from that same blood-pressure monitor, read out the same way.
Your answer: 152 mmHg
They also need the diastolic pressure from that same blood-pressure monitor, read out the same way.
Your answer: 103 mmHg
